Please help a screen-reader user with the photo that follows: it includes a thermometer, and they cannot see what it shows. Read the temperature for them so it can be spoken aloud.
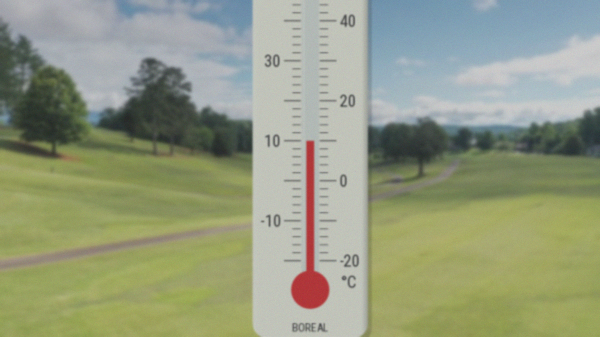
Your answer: 10 °C
